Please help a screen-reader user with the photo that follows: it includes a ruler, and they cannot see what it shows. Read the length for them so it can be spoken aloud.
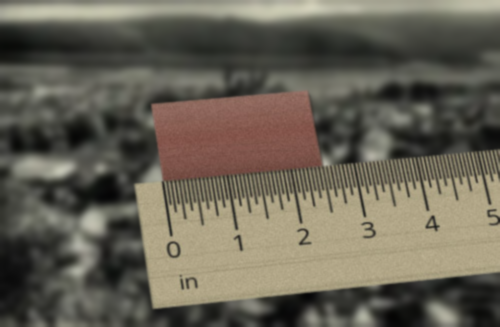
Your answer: 2.5 in
